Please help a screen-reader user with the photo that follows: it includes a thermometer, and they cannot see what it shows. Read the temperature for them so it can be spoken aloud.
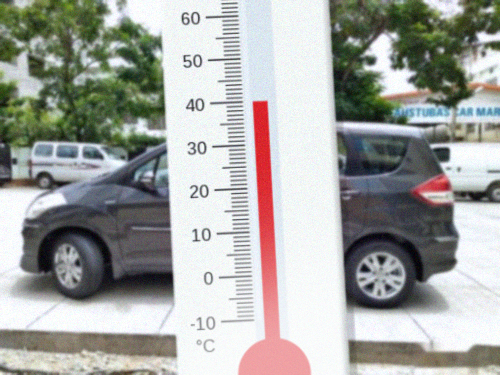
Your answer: 40 °C
